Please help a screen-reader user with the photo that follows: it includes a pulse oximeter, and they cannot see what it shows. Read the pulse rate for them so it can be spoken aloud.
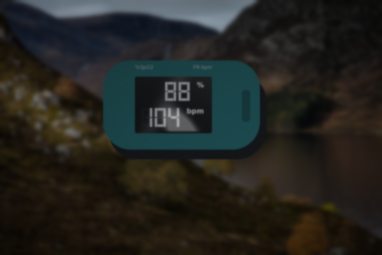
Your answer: 104 bpm
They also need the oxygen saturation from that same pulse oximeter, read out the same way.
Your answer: 88 %
